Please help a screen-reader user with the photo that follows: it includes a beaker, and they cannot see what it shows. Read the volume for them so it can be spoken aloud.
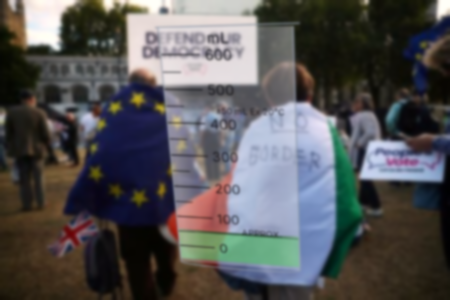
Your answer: 50 mL
